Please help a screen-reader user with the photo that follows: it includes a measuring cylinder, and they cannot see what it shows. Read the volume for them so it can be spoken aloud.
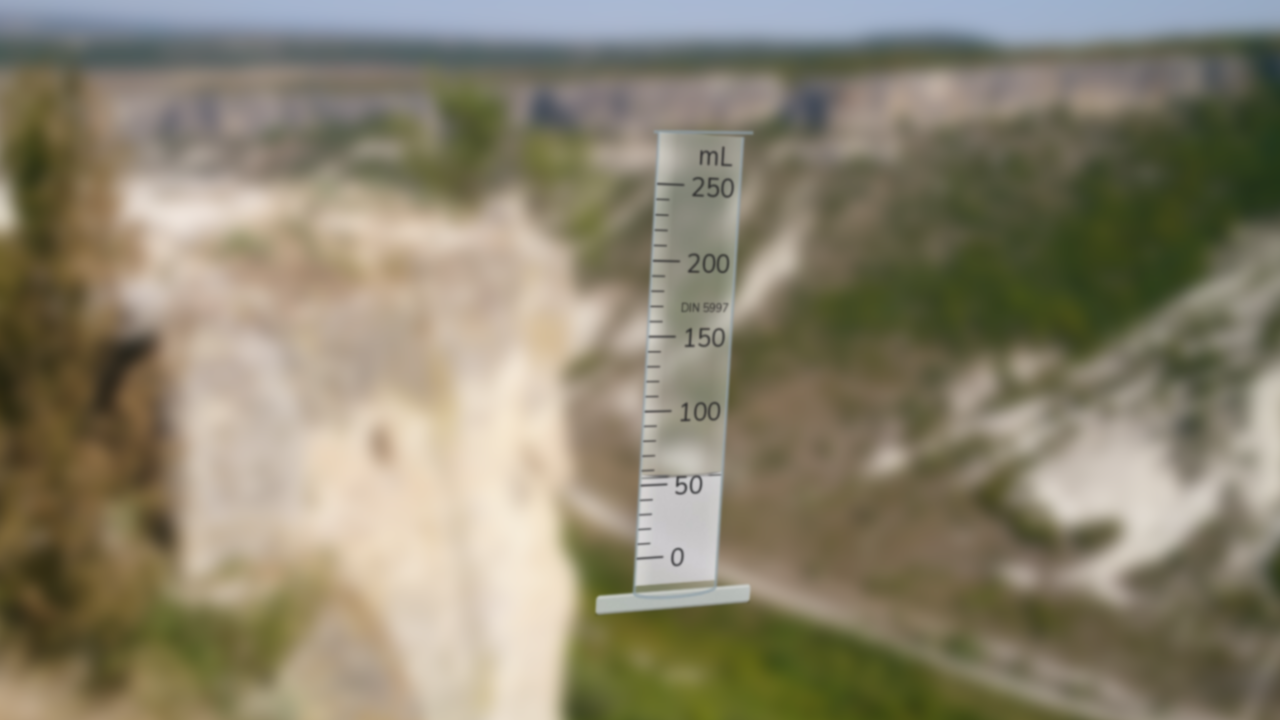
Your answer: 55 mL
